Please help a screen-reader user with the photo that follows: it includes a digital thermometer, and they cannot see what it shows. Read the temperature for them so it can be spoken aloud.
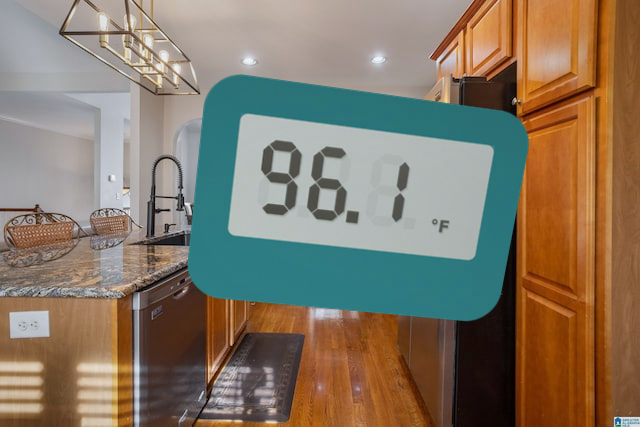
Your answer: 96.1 °F
